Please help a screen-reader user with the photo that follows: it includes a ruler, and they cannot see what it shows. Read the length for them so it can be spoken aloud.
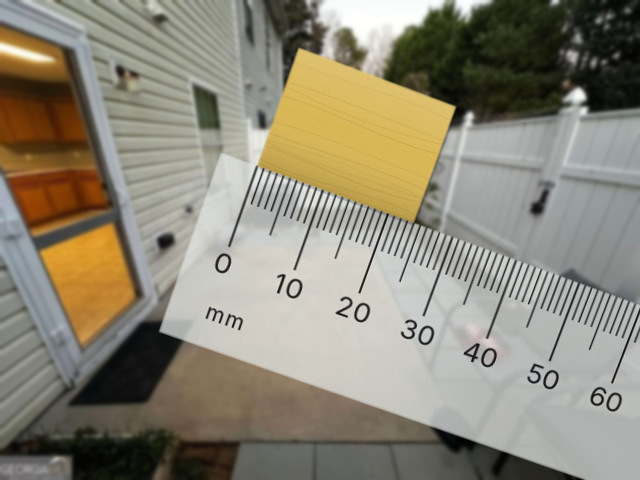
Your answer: 24 mm
